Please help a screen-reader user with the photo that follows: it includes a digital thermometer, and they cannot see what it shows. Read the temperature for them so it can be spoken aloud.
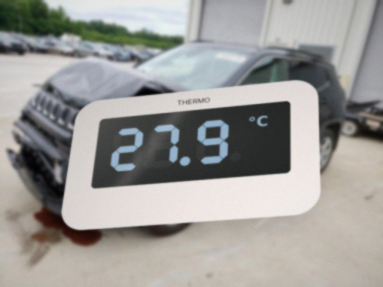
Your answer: 27.9 °C
